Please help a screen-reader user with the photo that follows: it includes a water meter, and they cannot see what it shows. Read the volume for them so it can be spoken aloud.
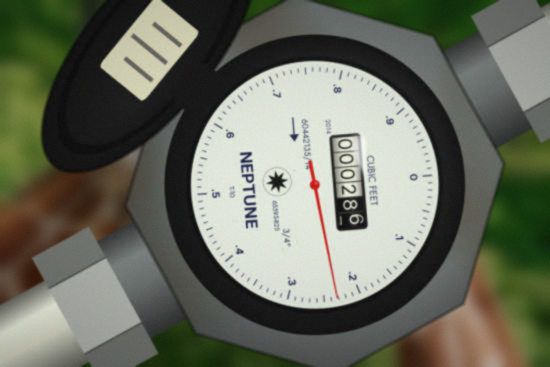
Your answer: 286.23 ft³
